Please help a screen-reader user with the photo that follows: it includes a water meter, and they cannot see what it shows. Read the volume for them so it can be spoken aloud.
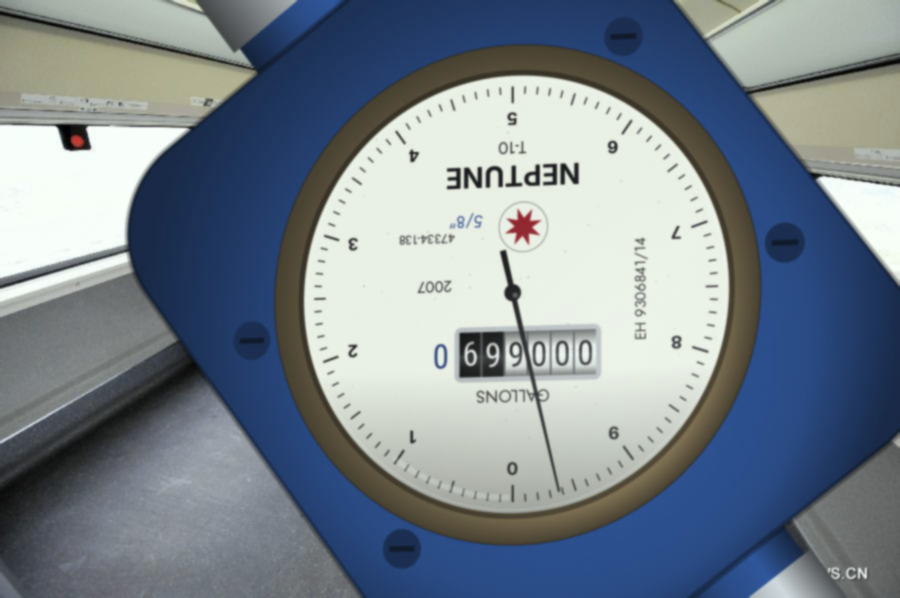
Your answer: 6689.6 gal
